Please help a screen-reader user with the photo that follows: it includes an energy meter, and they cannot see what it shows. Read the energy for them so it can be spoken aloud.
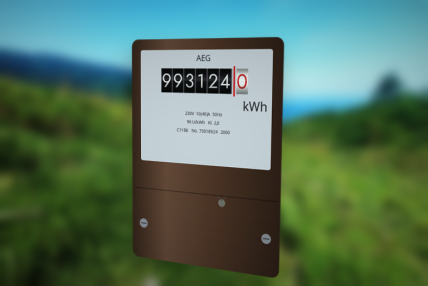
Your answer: 993124.0 kWh
